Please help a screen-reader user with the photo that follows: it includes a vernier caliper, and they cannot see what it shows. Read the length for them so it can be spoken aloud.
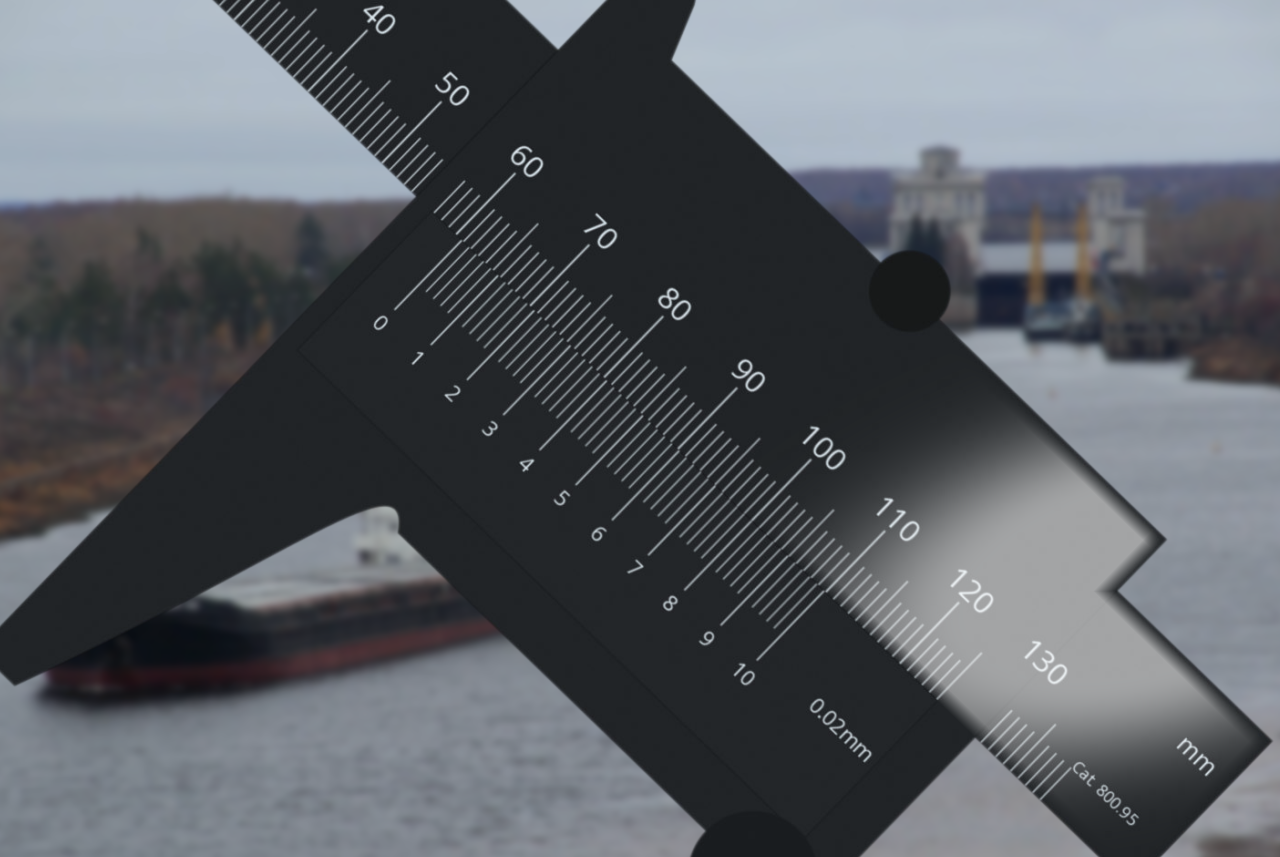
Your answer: 60.8 mm
